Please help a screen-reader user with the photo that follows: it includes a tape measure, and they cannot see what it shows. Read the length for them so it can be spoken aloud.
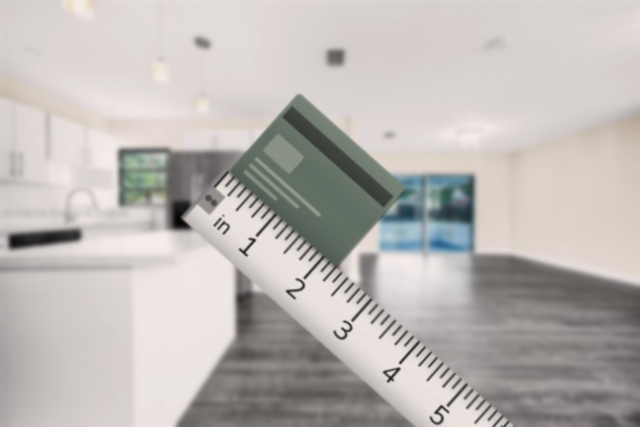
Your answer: 2.25 in
